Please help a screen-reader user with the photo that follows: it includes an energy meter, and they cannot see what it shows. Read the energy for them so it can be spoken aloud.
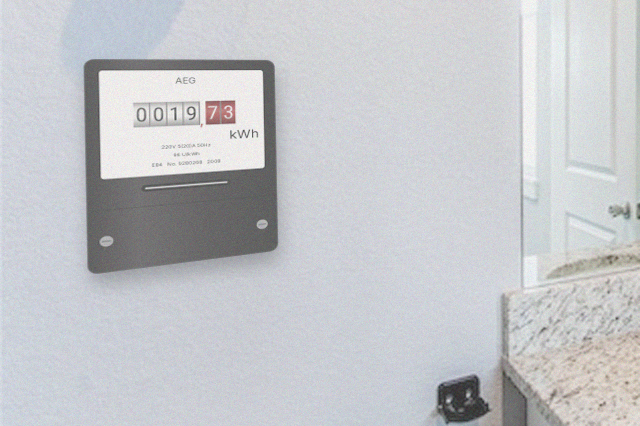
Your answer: 19.73 kWh
